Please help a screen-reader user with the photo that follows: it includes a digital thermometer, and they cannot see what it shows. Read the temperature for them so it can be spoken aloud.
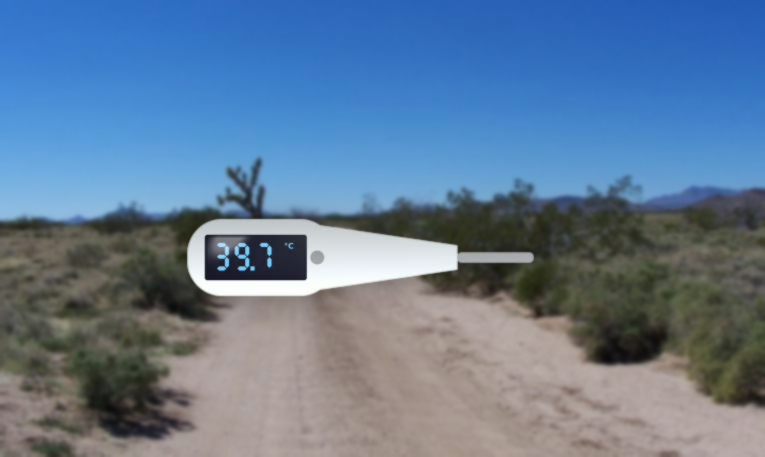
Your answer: 39.7 °C
